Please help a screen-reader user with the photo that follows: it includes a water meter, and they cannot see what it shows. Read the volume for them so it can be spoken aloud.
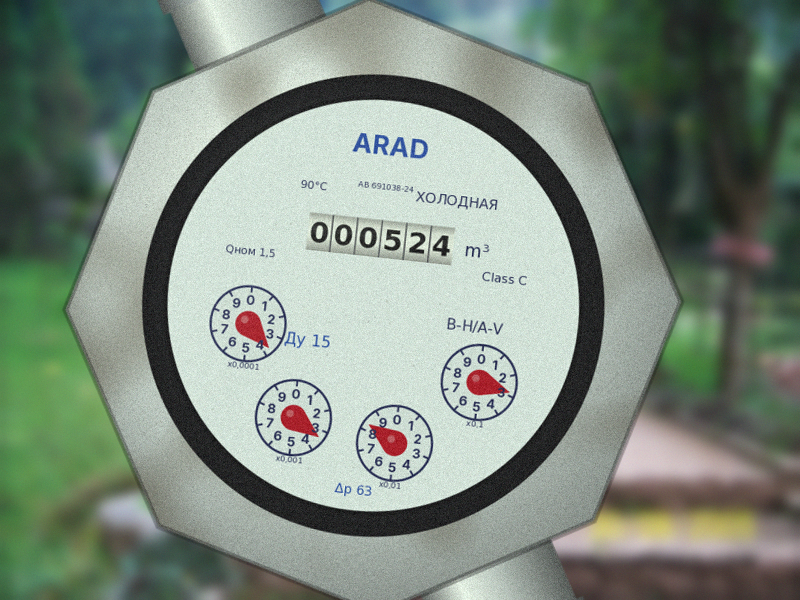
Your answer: 524.2833 m³
